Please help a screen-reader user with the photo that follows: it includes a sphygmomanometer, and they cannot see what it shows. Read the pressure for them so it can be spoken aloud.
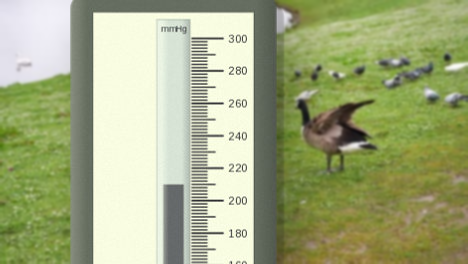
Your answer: 210 mmHg
